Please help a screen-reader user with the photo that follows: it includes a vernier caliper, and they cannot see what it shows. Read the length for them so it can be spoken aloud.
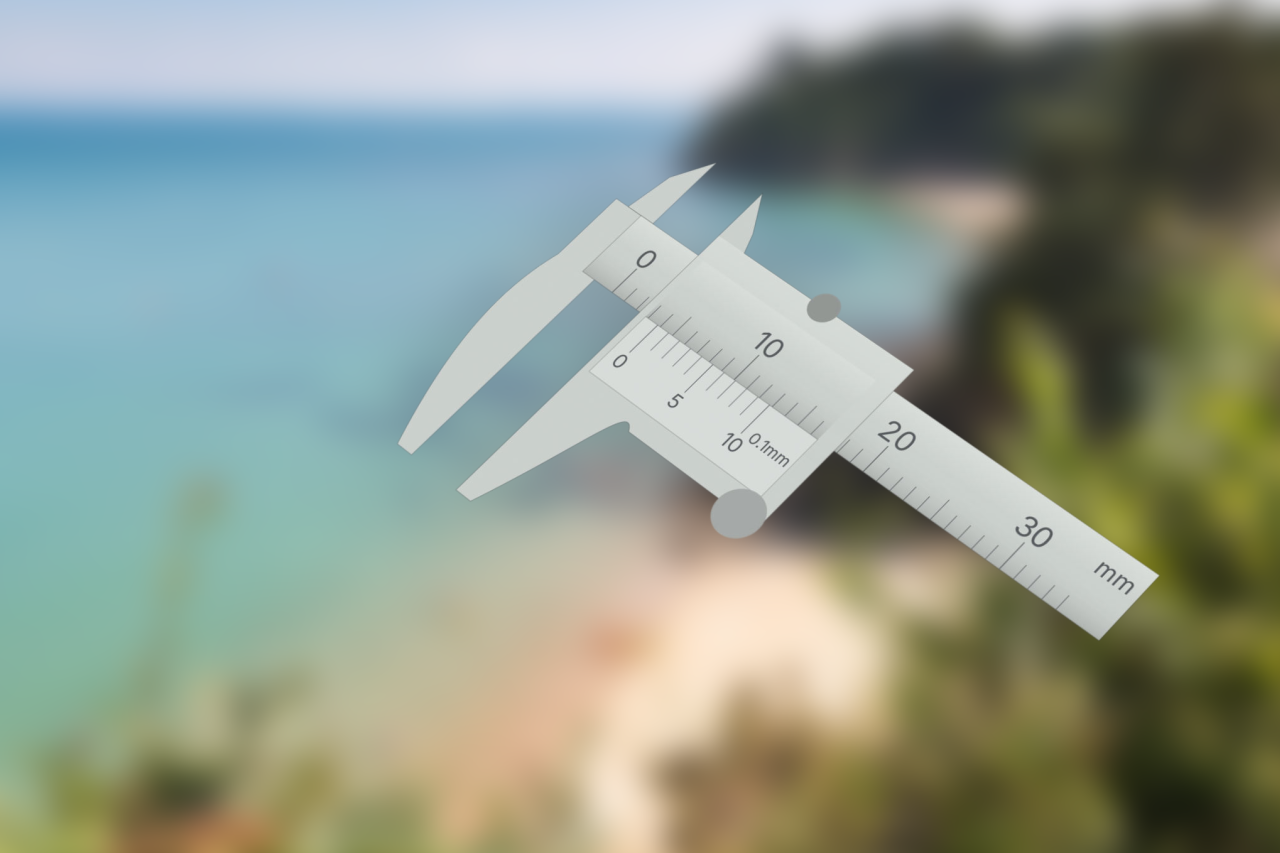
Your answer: 3.8 mm
